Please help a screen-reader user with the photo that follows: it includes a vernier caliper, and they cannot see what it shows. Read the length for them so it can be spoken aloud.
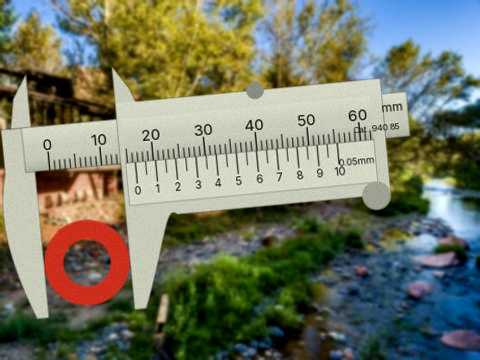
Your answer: 16.5 mm
